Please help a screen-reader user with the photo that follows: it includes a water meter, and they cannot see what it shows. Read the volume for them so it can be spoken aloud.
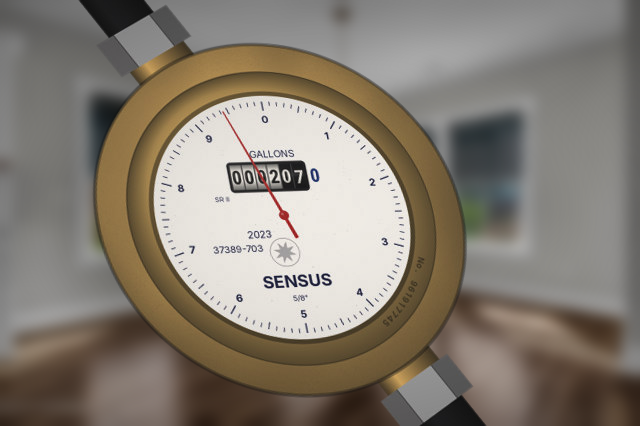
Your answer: 2069.4 gal
